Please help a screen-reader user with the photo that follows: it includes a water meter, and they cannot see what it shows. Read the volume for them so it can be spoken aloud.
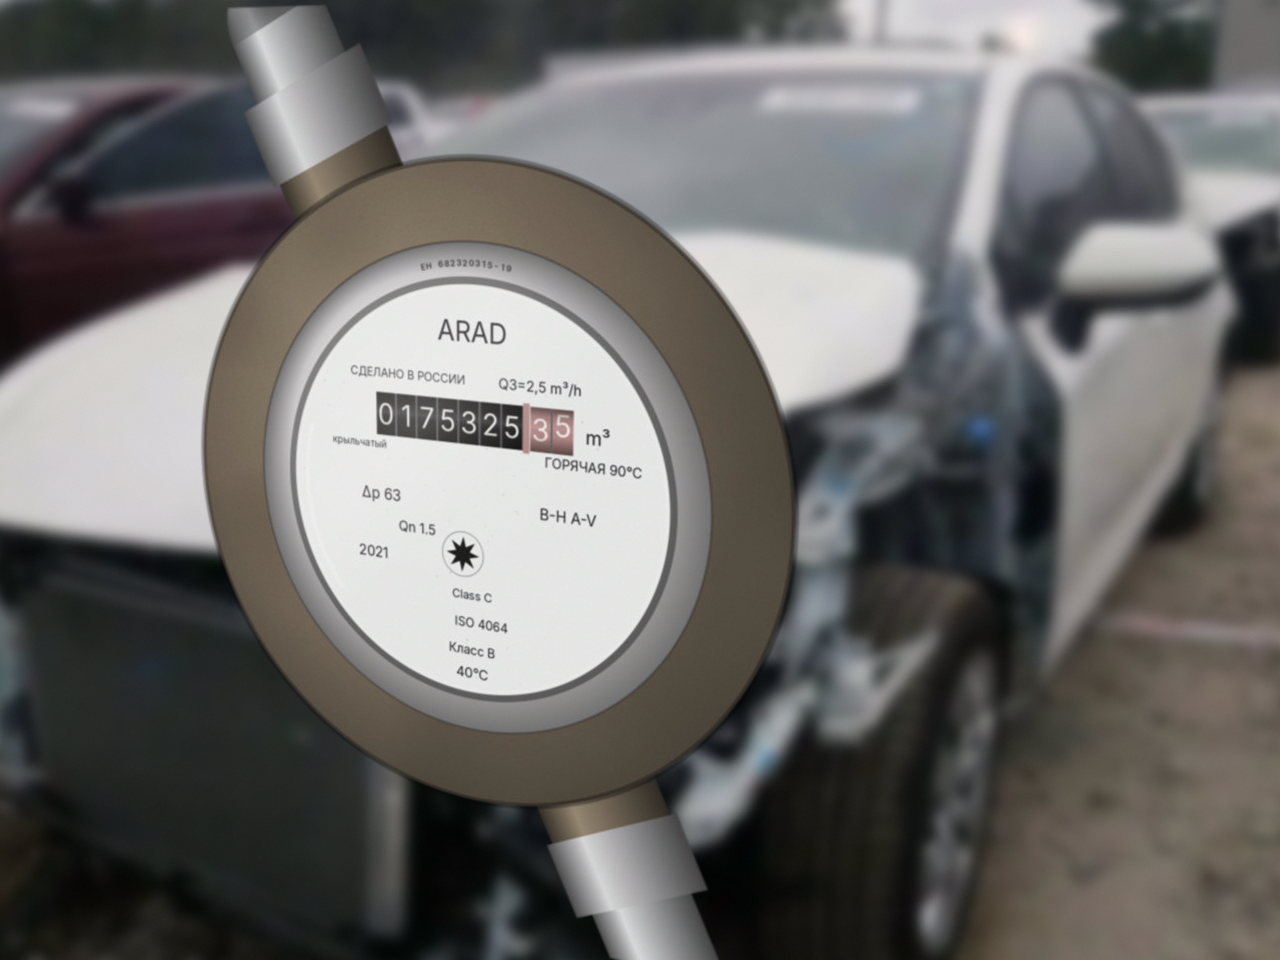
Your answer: 175325.35 m³
